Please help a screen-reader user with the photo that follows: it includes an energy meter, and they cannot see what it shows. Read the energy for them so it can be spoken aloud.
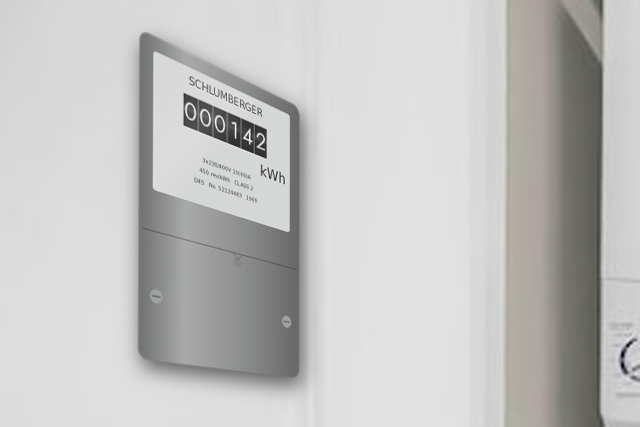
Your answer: 142 kWh
